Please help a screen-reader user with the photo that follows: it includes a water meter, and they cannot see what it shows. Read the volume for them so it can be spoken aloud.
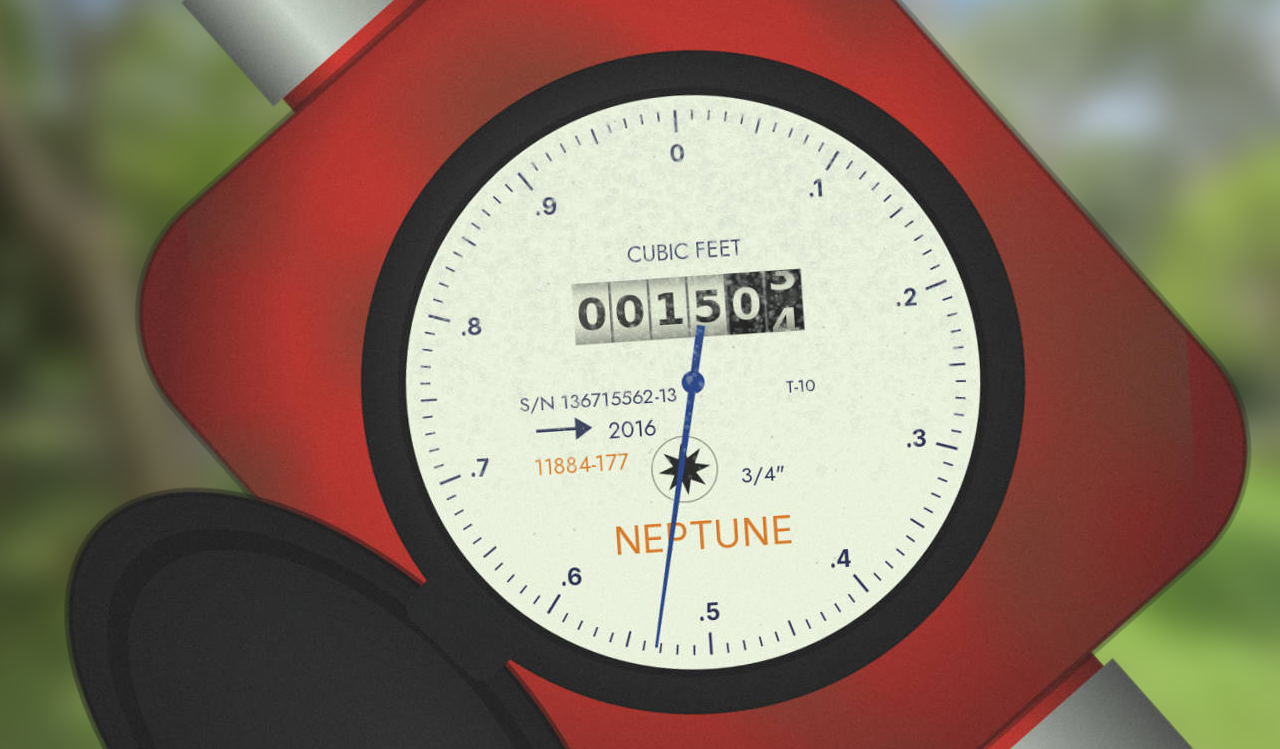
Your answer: 1503.53 ft³
